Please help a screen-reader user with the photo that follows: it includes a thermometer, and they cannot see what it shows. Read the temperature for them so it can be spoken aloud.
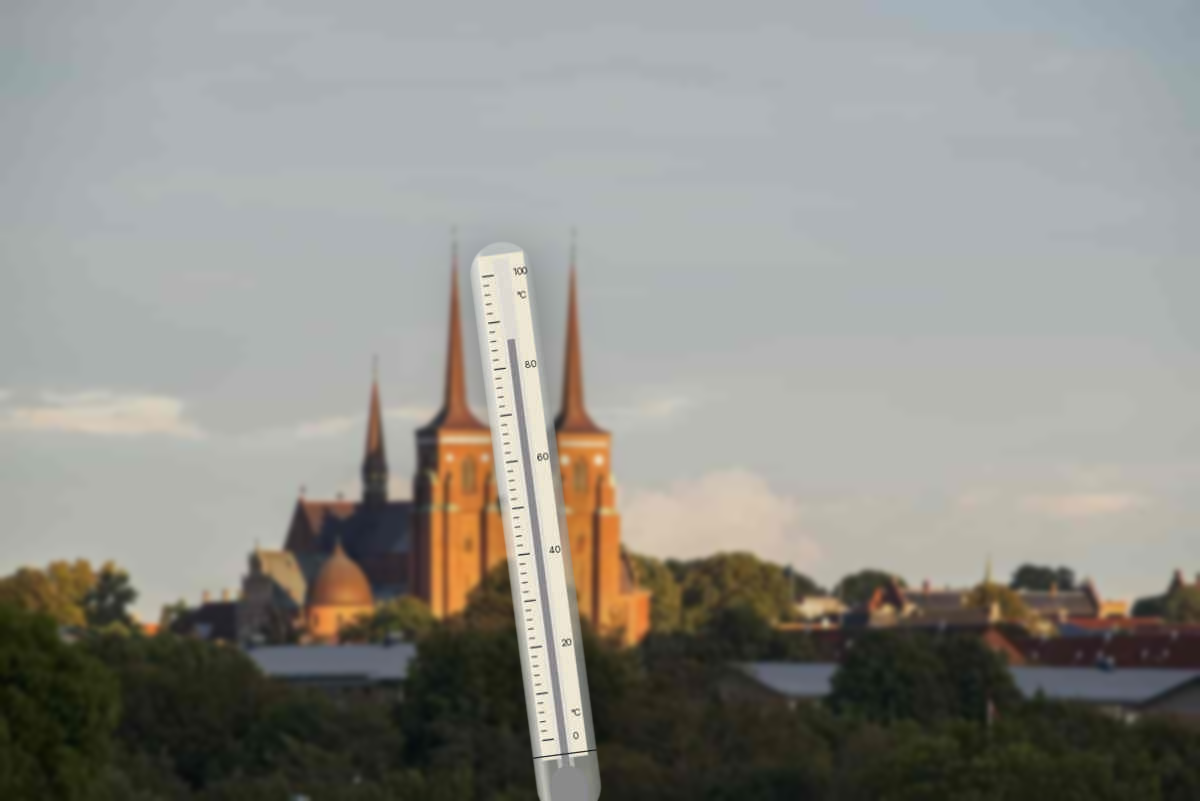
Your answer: 86 °C
